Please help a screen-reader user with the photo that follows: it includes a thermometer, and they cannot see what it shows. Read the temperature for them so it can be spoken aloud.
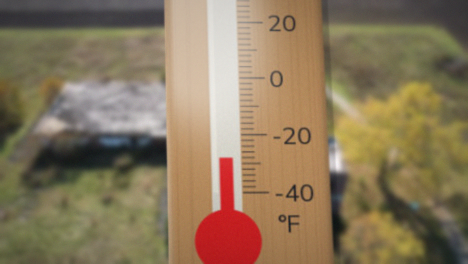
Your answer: -28 °F
